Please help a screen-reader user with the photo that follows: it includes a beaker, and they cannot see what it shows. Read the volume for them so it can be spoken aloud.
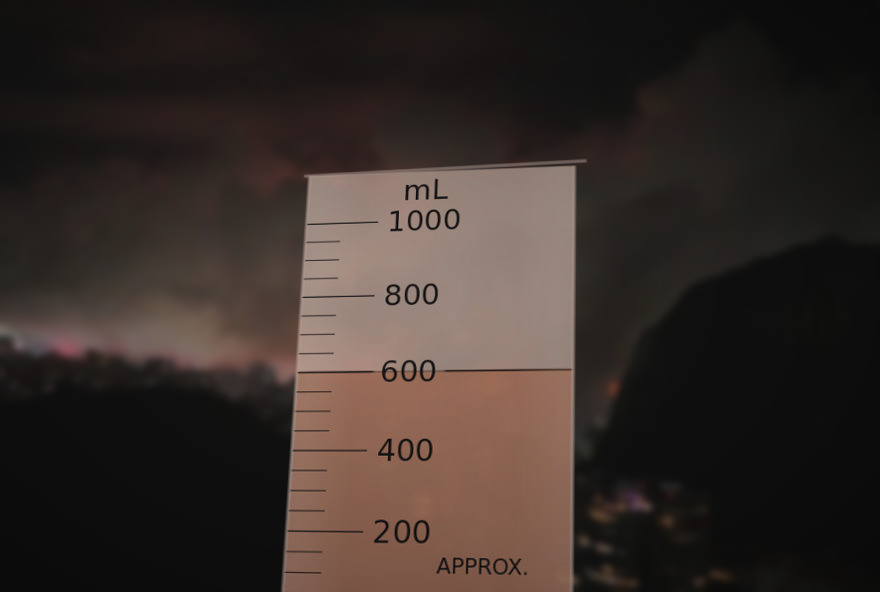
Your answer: 600 mL
